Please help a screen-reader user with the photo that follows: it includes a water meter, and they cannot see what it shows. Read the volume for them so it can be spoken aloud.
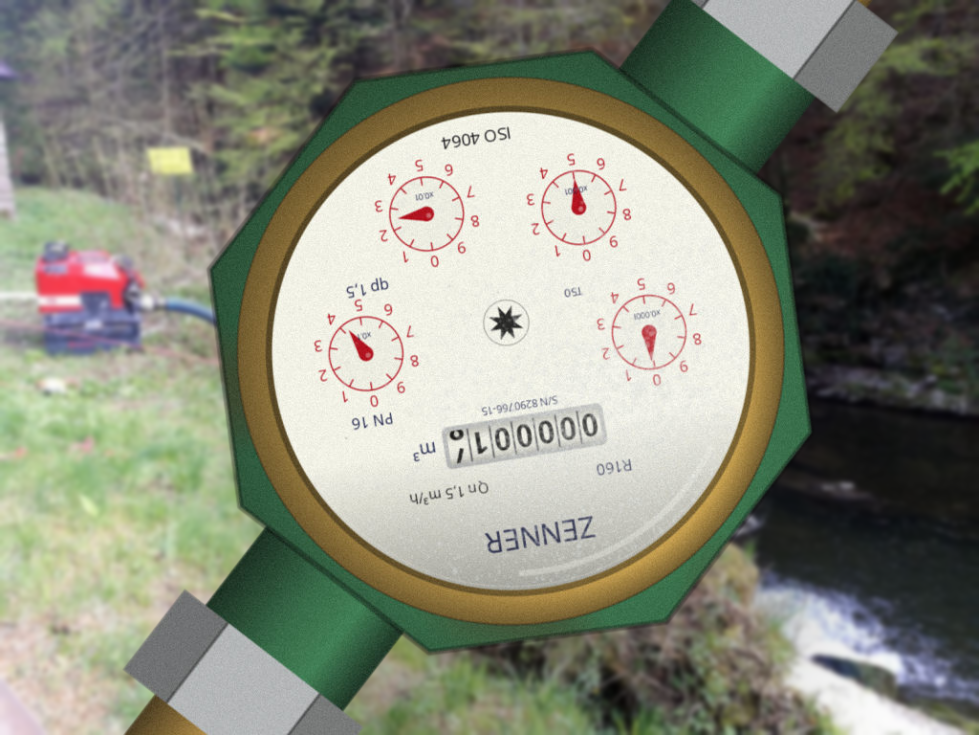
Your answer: 17.4250 m³
